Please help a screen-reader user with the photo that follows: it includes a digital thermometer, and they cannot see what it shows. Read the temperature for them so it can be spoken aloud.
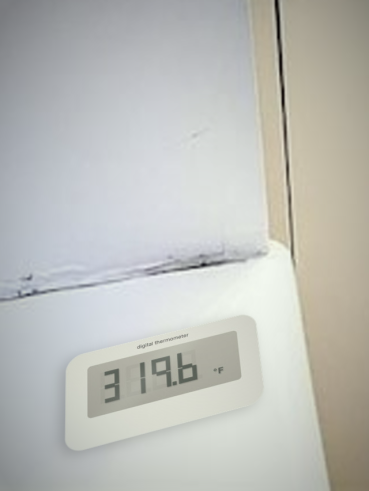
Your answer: 319.6 °F
